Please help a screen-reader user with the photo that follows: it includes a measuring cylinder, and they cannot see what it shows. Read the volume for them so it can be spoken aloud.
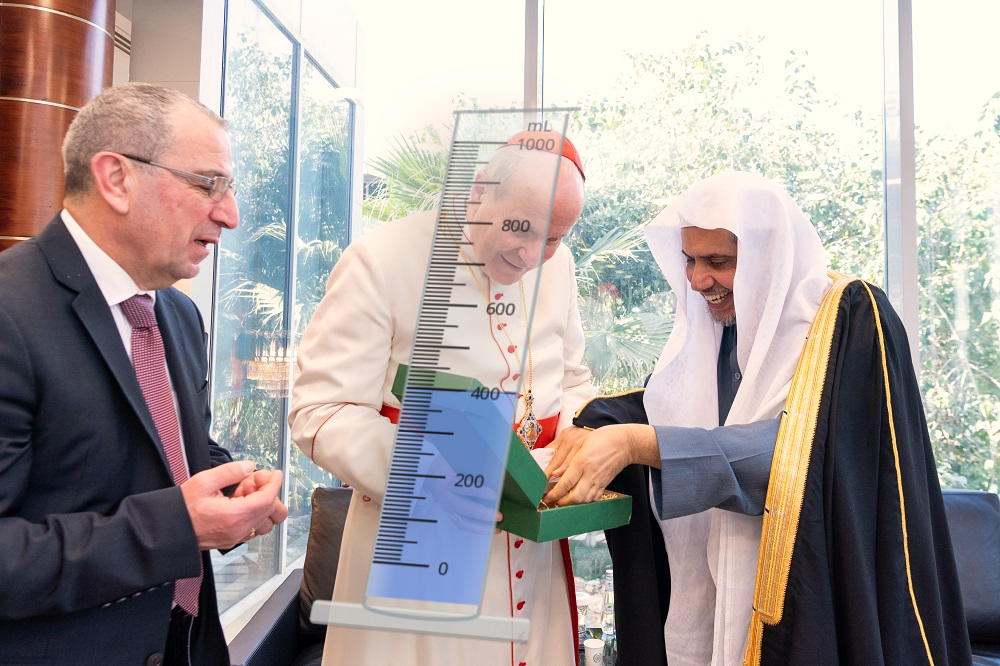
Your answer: 400 mL
